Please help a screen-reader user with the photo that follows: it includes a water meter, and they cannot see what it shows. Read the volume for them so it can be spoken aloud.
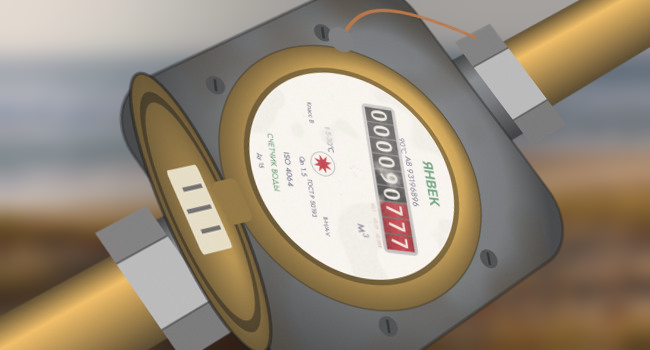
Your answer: 90.777 m³
